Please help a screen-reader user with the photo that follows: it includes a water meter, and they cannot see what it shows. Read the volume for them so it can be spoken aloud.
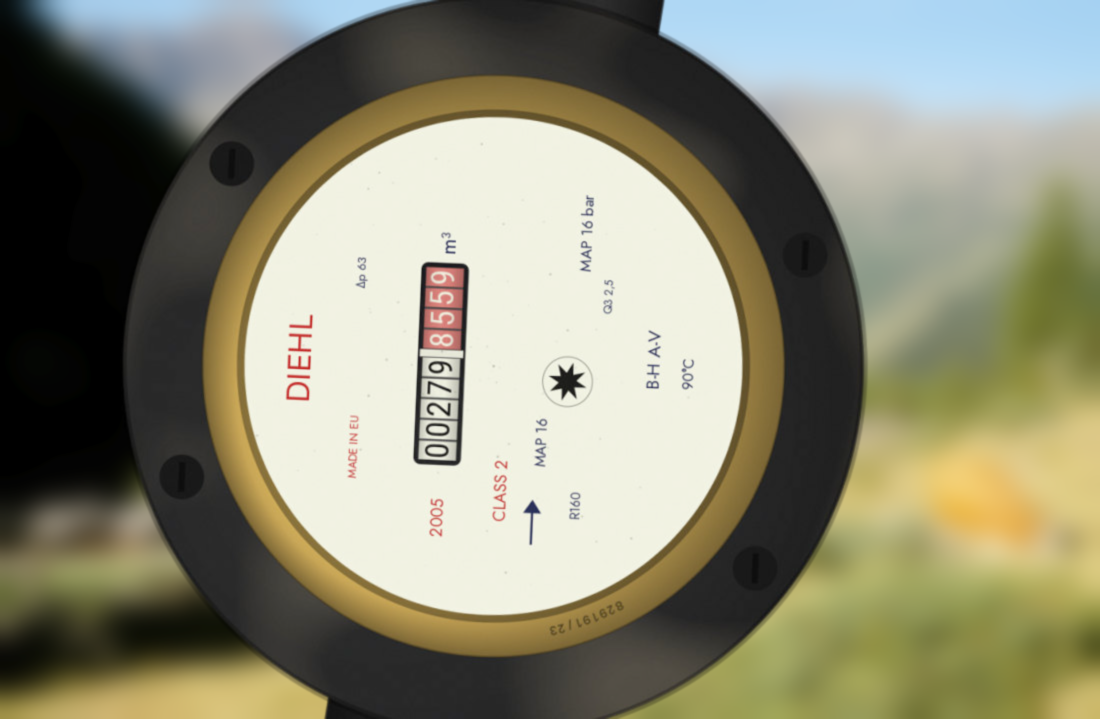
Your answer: 279.8559 m³
